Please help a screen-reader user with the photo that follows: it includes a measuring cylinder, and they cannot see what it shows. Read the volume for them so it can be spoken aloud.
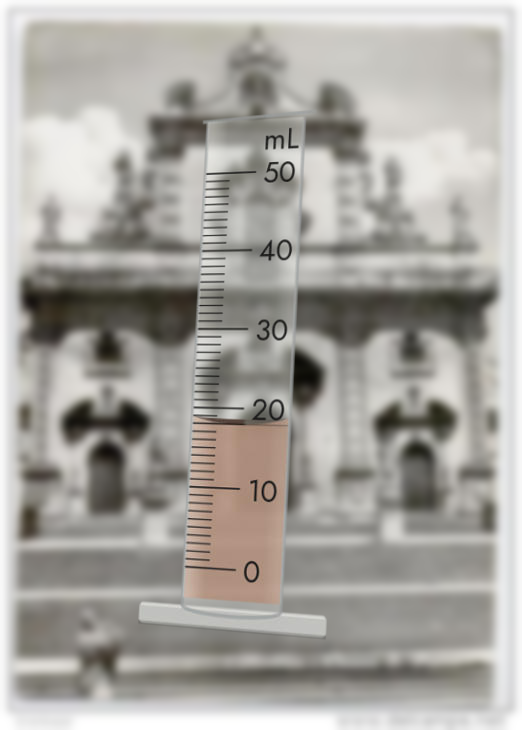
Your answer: 18 mL
